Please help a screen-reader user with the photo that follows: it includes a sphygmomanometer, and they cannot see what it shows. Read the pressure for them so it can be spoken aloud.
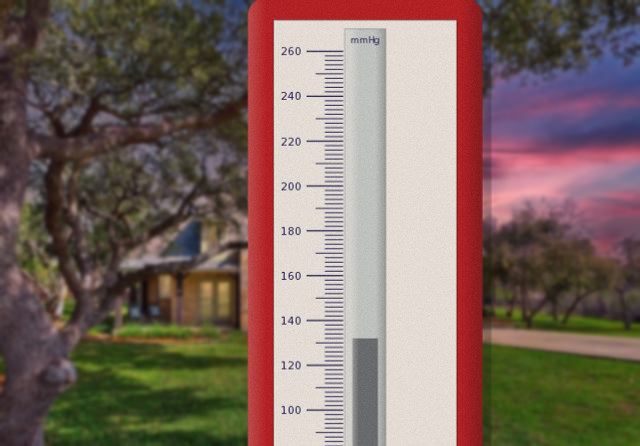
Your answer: 132 mmHg
